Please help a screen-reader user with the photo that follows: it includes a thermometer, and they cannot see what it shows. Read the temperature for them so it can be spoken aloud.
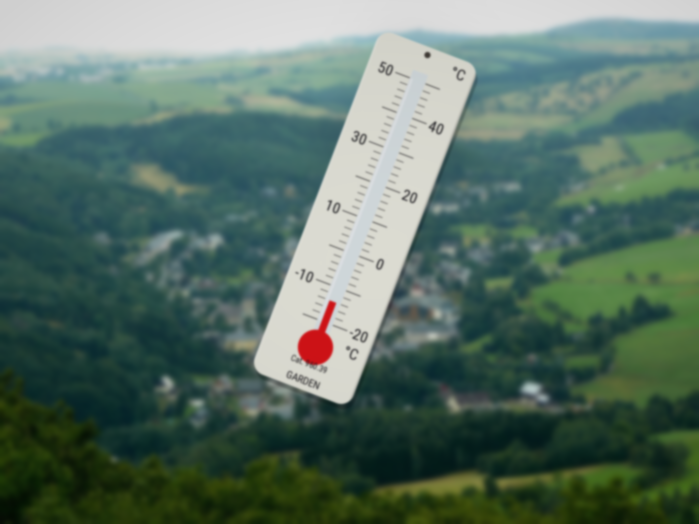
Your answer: -14 °C
